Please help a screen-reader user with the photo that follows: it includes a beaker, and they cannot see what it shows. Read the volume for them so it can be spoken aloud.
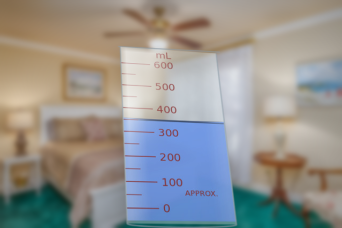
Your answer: 350 mL
